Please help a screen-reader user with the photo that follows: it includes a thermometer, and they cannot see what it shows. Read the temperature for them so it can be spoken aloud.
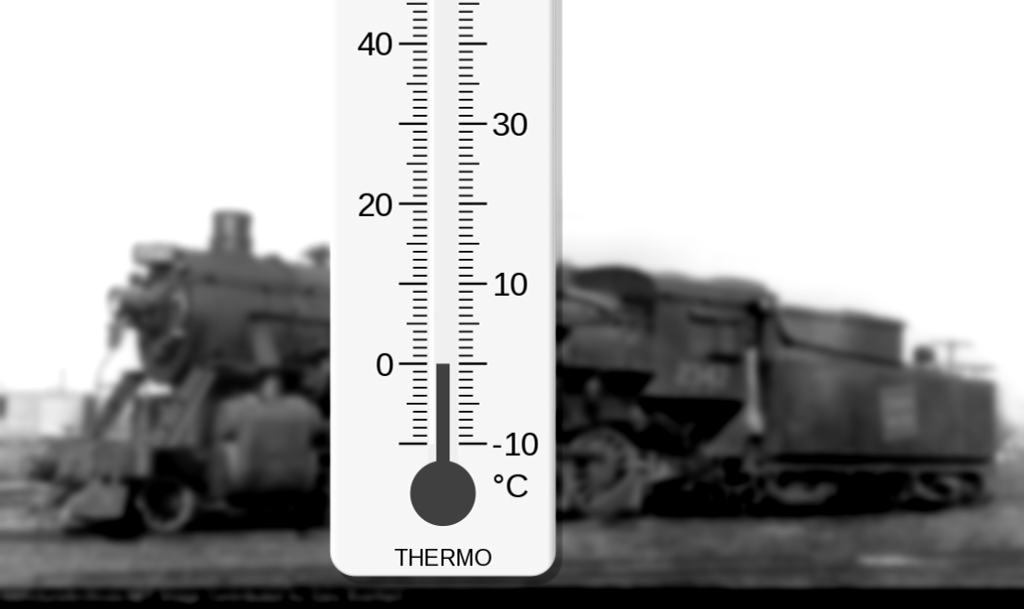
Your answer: 0 °C
